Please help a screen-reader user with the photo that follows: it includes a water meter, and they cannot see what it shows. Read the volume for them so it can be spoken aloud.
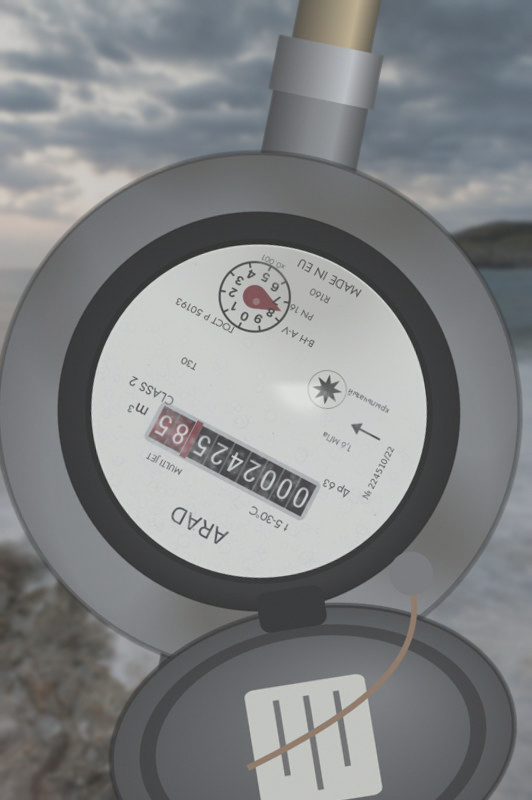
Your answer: 2425.857 m³
